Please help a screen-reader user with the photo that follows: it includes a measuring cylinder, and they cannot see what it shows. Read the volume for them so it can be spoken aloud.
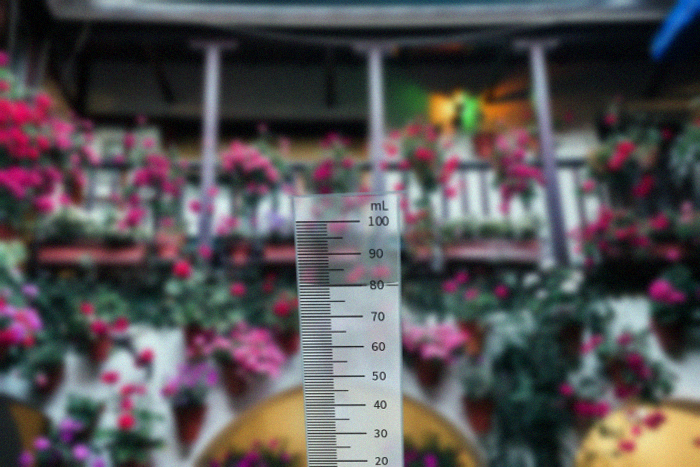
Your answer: 80 mL
